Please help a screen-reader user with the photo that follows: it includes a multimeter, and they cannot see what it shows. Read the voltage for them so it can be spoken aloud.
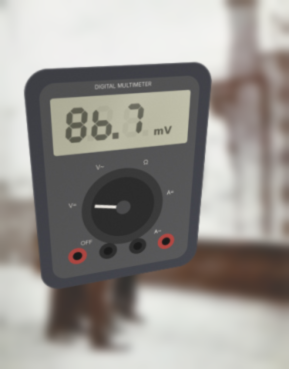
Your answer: 86.7 mV
